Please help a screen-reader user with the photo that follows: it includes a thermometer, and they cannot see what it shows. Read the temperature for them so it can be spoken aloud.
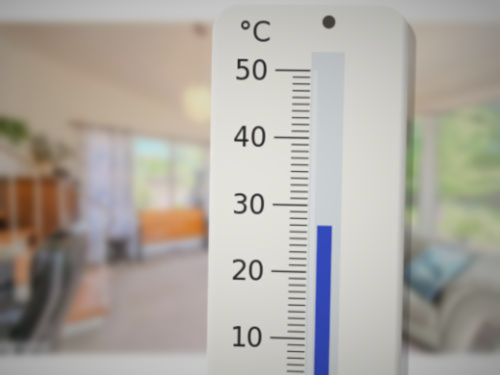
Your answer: 27 °C
